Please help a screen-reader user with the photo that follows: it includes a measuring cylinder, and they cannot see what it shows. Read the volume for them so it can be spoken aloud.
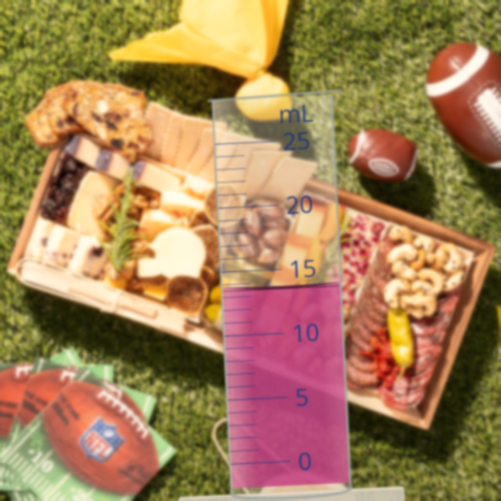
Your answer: 13.5 mL
